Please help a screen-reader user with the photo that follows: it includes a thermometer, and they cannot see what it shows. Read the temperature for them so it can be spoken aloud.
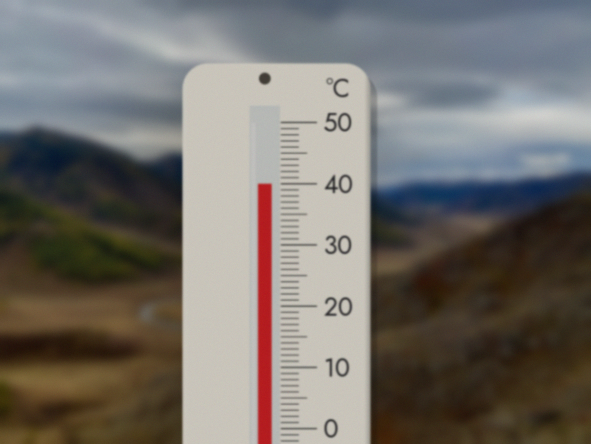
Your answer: 40 °C
